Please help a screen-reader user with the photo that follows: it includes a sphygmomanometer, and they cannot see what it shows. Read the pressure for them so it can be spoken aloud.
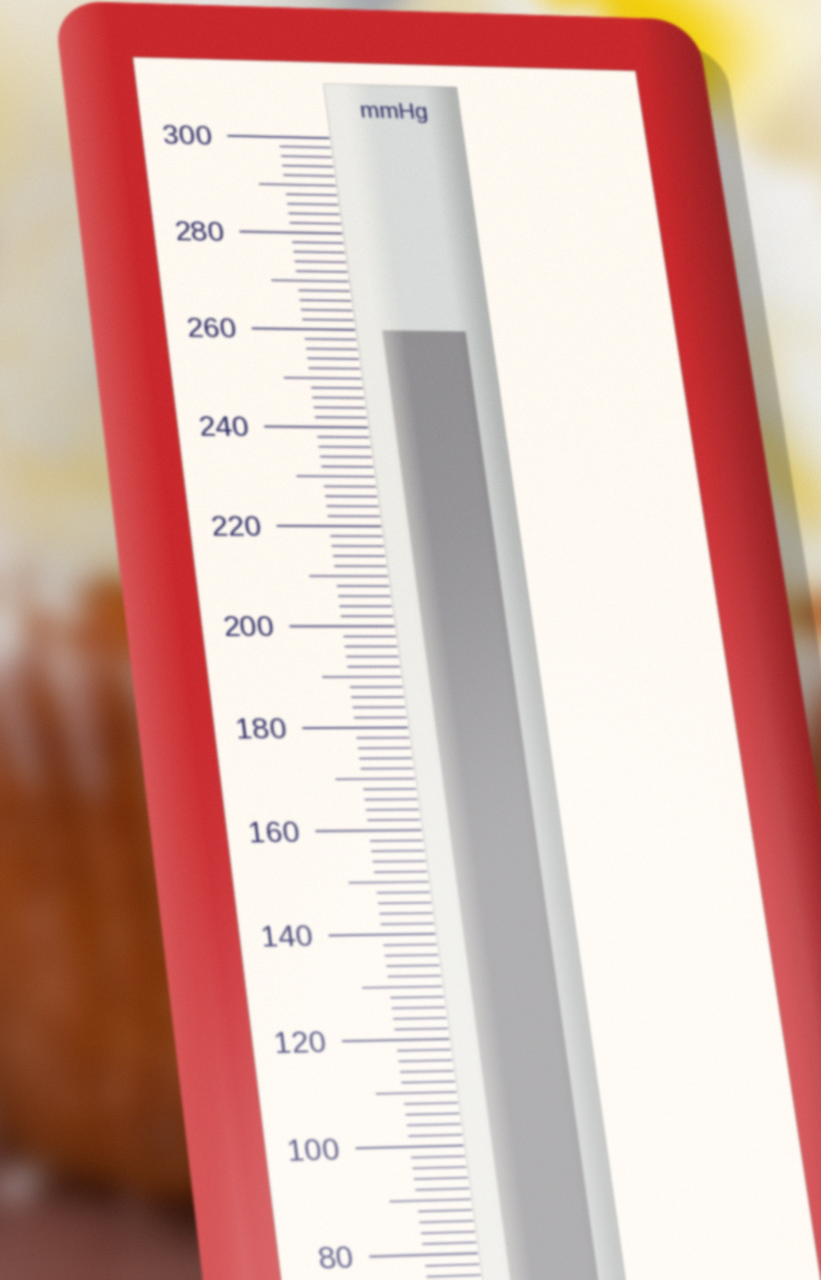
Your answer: 260 mmHg
